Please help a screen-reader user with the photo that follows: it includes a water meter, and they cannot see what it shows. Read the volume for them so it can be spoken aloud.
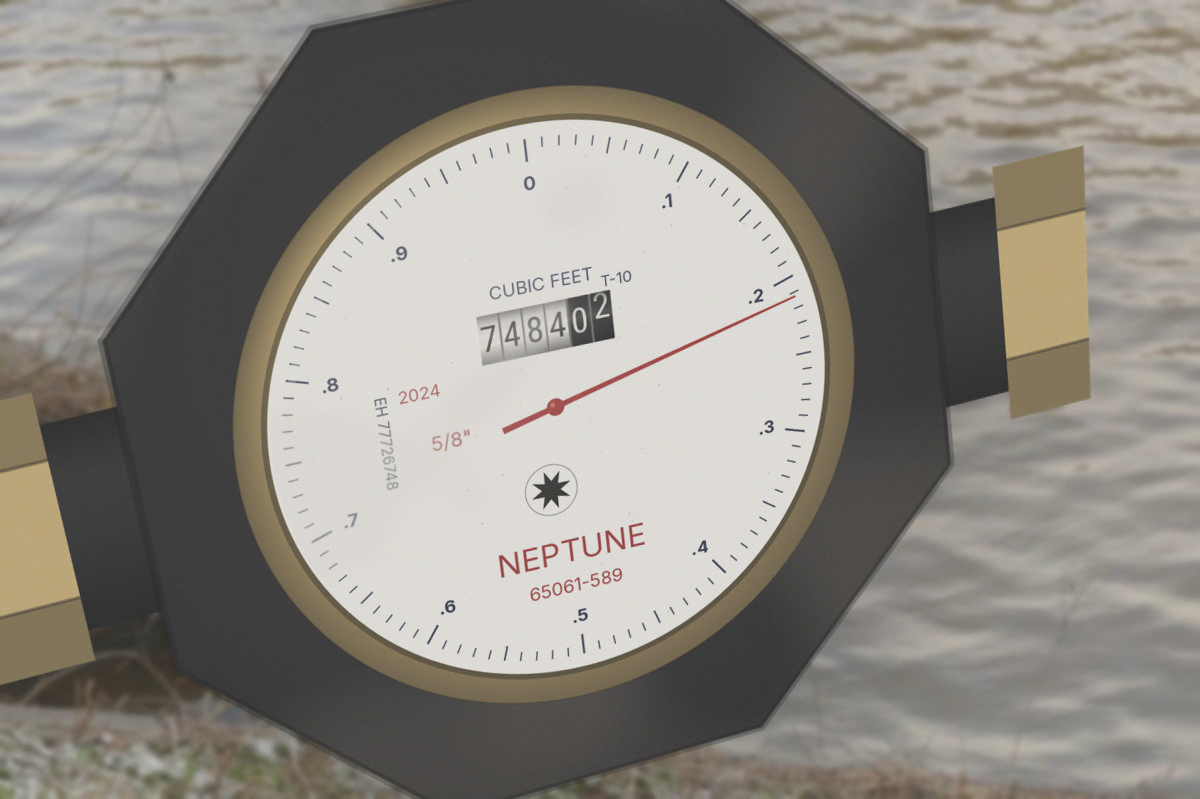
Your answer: 748402.21 ft³
